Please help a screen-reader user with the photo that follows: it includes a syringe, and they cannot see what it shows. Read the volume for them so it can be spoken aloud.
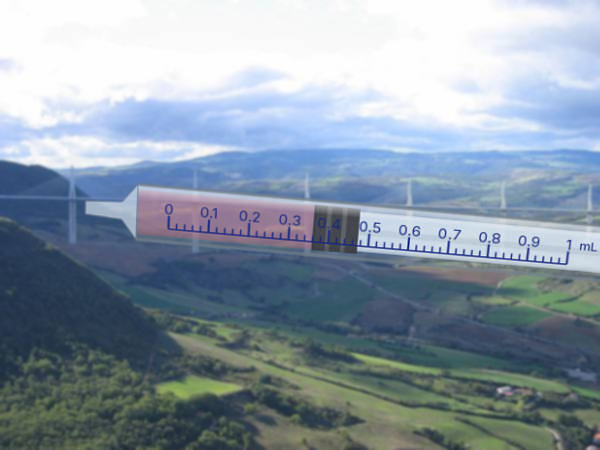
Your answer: 0.36 mL
